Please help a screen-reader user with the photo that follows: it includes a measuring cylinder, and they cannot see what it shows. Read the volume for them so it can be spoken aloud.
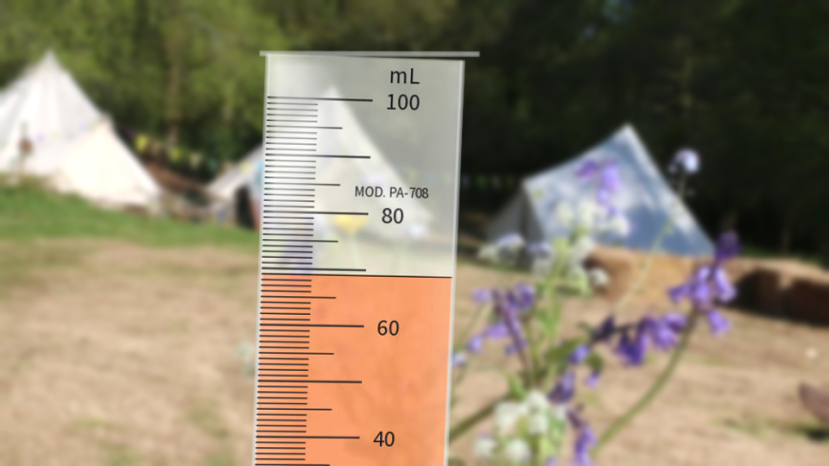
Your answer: 69 mL
